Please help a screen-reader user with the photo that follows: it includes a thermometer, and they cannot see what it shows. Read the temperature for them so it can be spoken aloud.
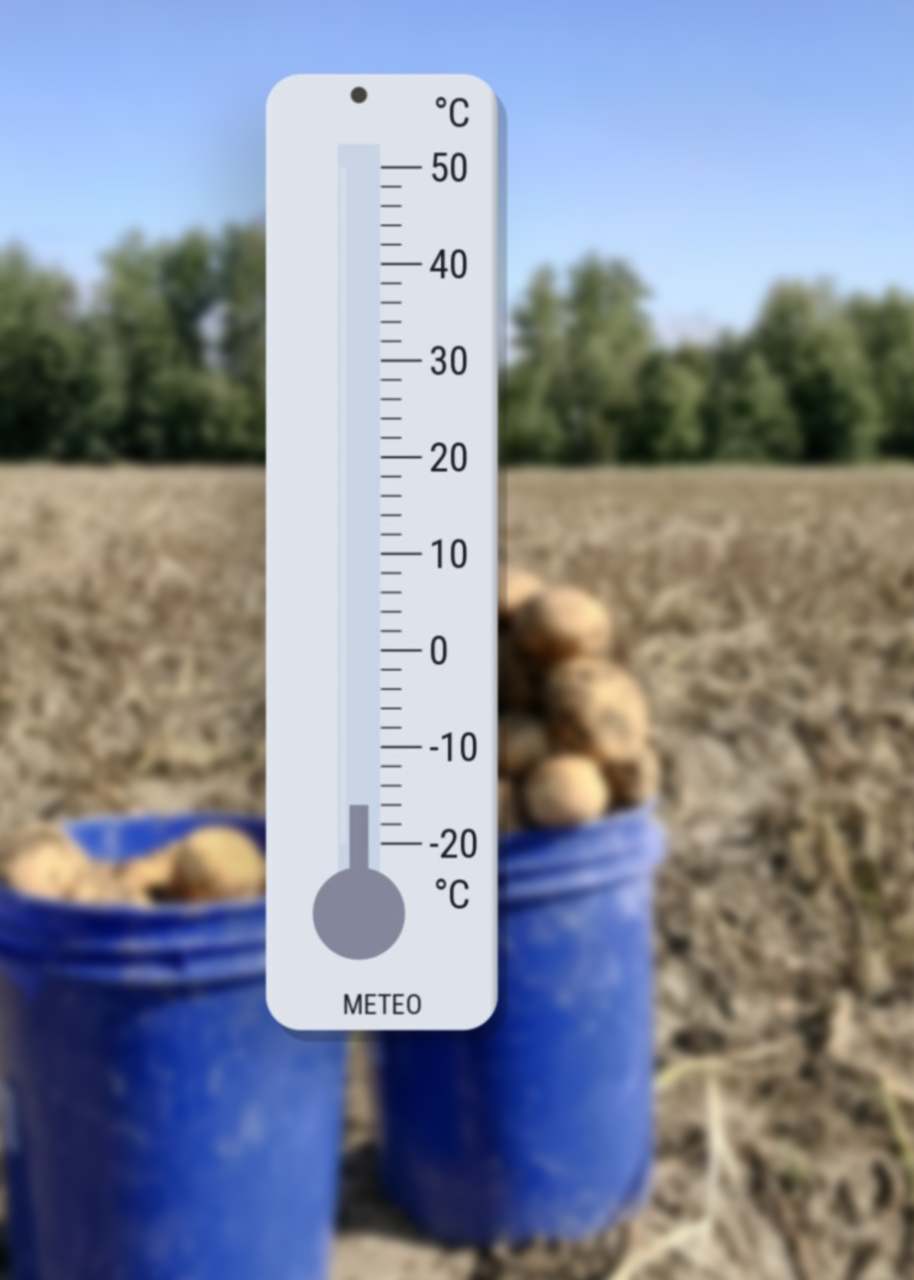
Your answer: -16 °C
